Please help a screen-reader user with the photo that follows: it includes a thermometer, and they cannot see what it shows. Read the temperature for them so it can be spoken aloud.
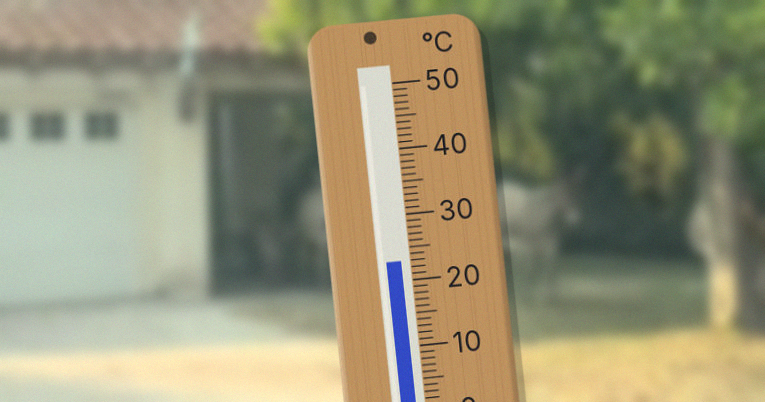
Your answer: 23 °C
